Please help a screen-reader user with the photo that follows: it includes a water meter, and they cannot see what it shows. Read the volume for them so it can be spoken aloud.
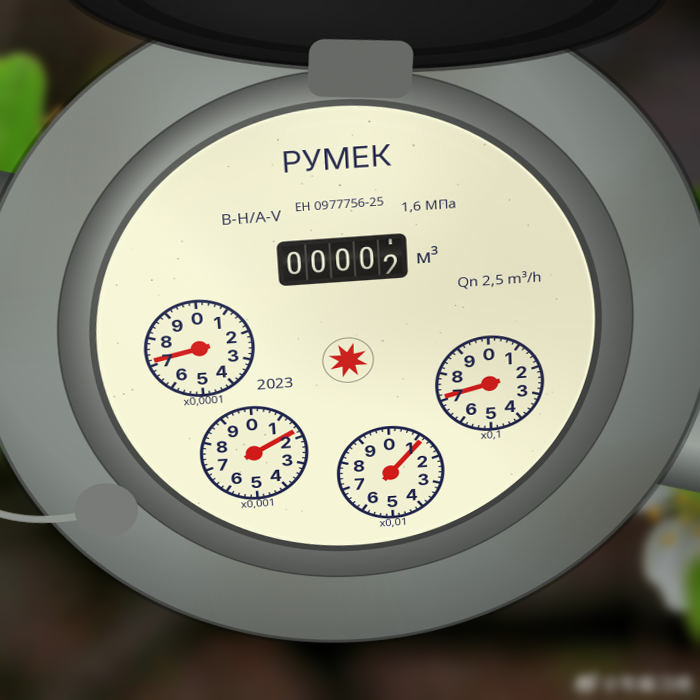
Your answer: 1.7117 m³
